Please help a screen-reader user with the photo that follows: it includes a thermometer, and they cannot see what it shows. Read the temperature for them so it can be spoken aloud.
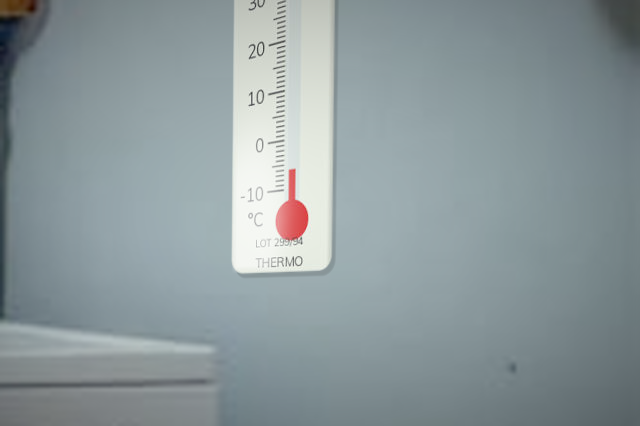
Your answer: -6 °C
